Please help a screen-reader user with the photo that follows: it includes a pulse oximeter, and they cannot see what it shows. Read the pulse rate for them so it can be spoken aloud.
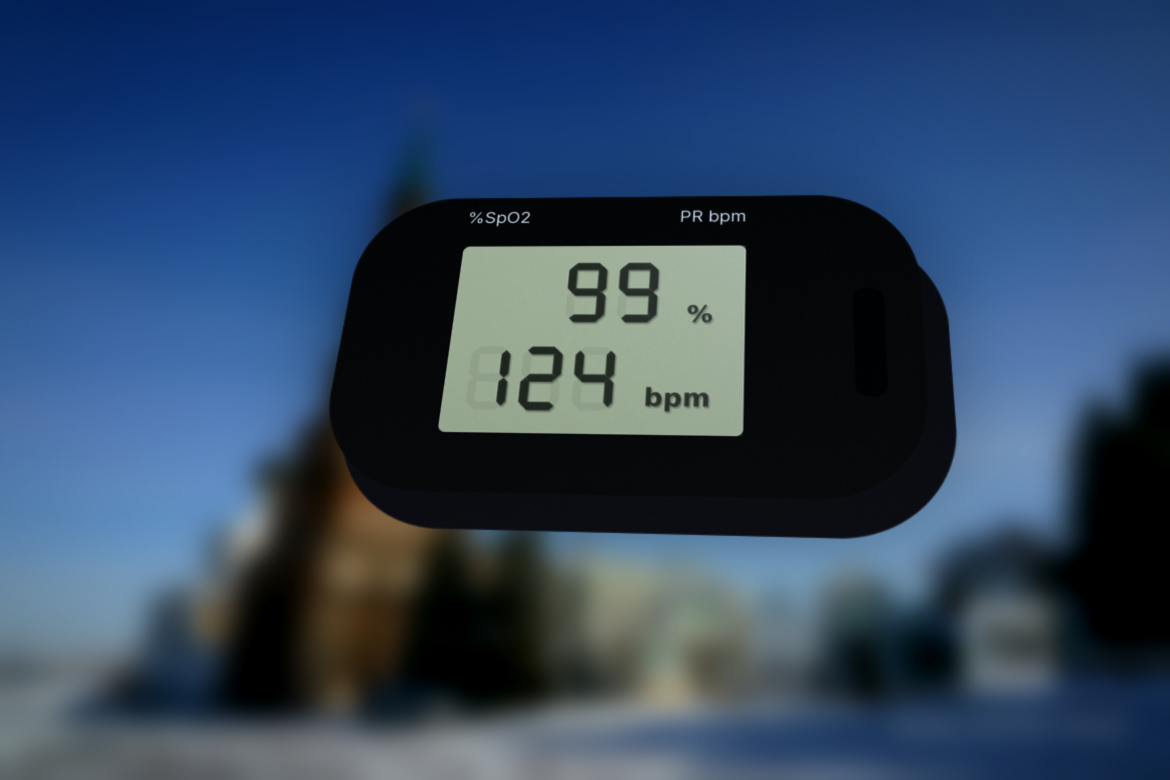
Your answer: 124 bpm
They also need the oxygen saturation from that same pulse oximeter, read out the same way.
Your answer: 99 %
